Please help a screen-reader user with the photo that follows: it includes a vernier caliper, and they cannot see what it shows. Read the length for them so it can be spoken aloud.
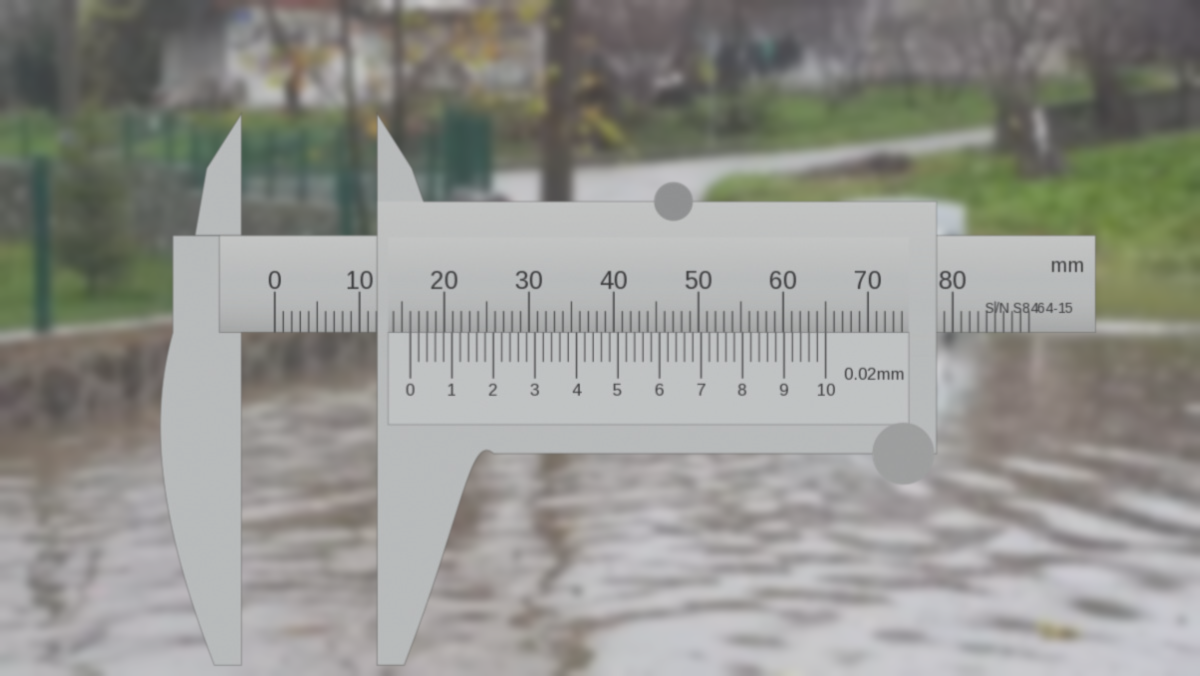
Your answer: 16.0 mm
